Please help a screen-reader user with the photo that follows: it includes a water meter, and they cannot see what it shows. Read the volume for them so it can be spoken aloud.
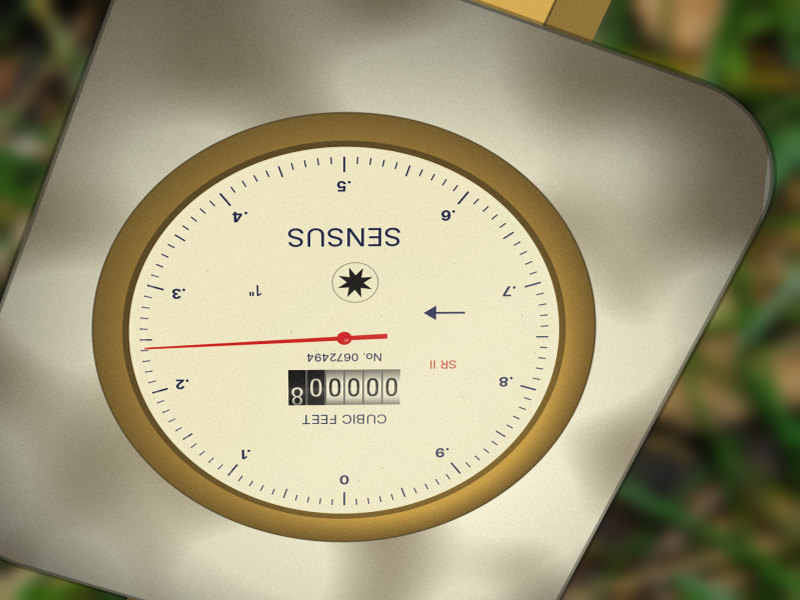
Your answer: 8.24 ft³
